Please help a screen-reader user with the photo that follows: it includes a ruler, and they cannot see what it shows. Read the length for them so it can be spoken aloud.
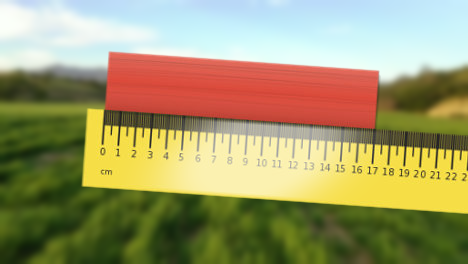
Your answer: 17 cm
